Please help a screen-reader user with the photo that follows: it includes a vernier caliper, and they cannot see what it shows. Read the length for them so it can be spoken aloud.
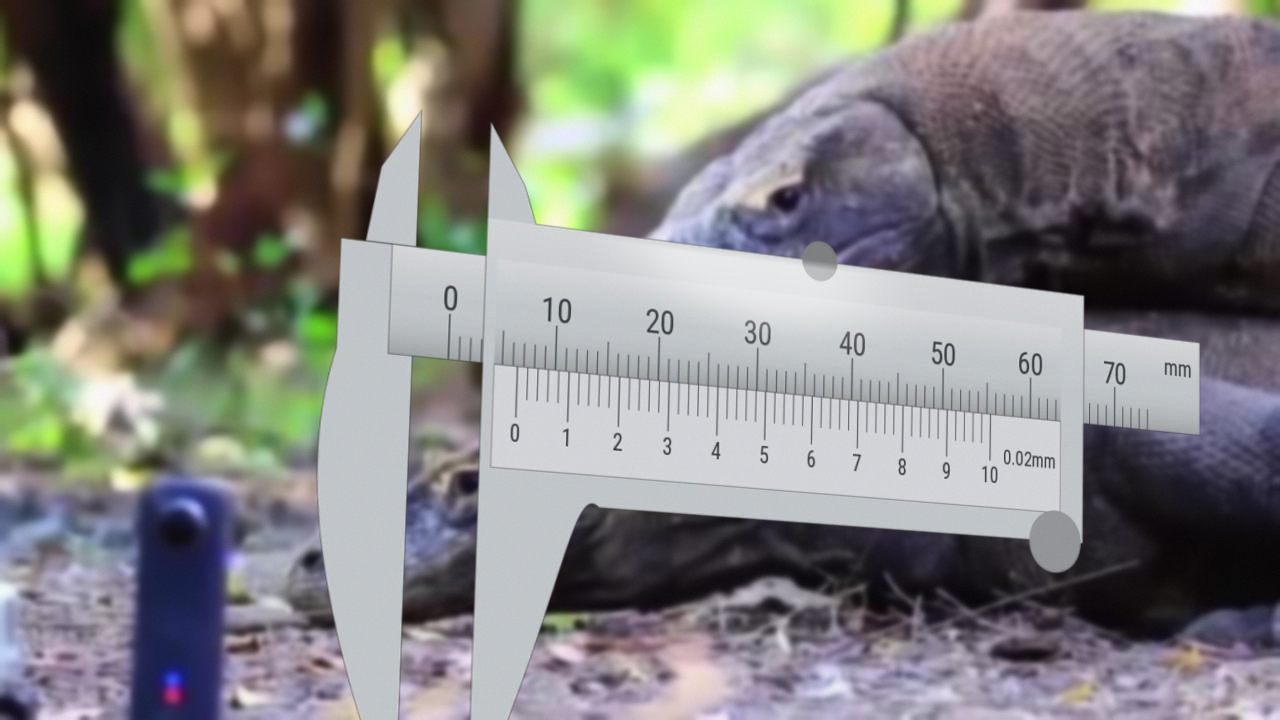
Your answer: 6.4 mm
